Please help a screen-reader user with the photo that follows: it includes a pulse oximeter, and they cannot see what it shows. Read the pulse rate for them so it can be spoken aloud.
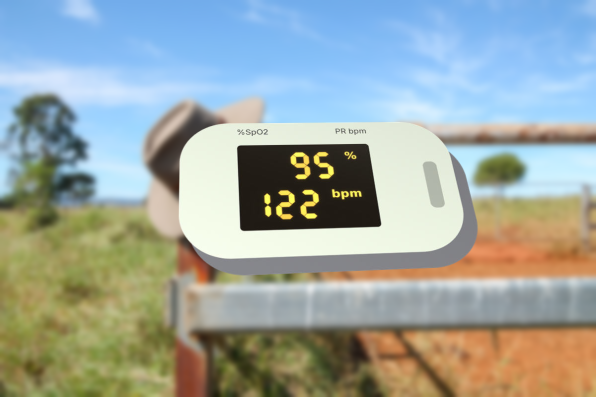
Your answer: 122 bpm
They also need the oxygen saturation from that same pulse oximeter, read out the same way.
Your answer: 95 %
